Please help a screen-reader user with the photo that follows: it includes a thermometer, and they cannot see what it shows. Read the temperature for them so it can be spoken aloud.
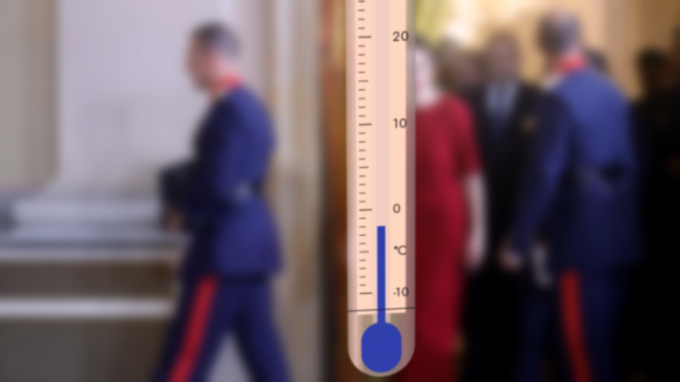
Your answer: -2 °C
